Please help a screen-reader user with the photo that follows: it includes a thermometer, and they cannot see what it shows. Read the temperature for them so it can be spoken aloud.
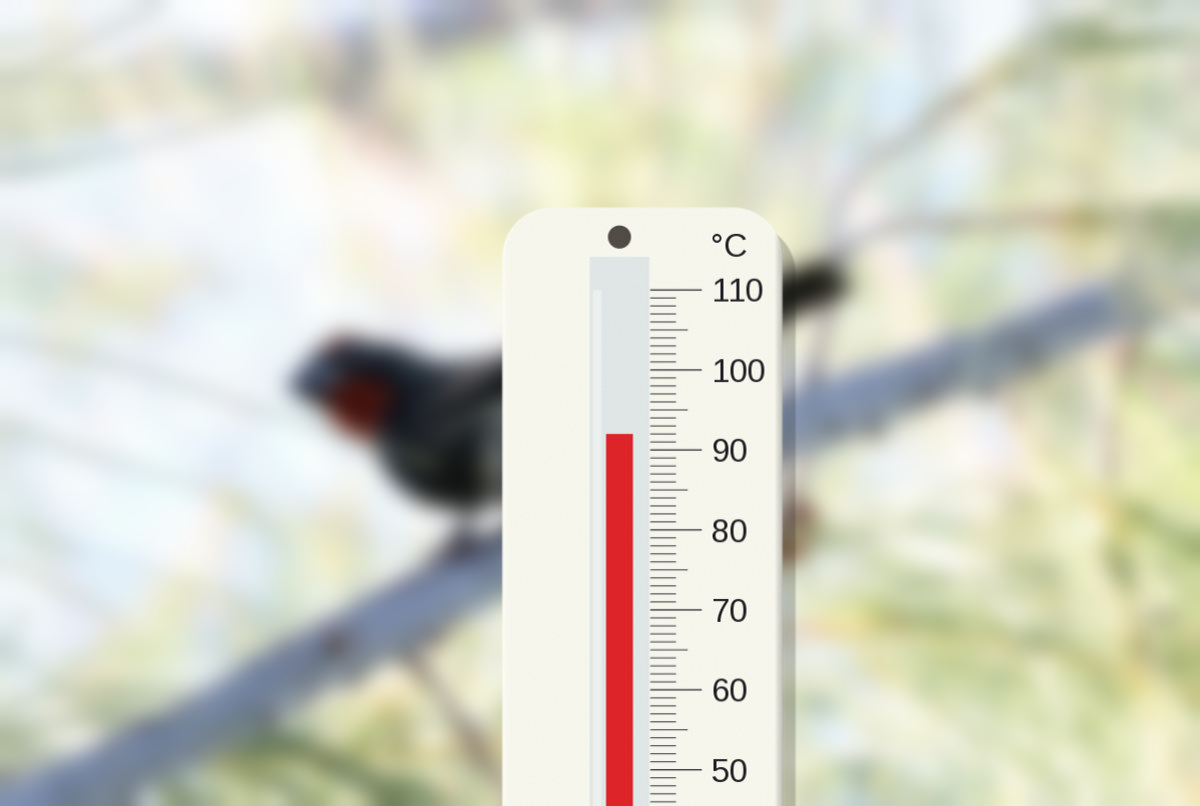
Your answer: 92 °C
